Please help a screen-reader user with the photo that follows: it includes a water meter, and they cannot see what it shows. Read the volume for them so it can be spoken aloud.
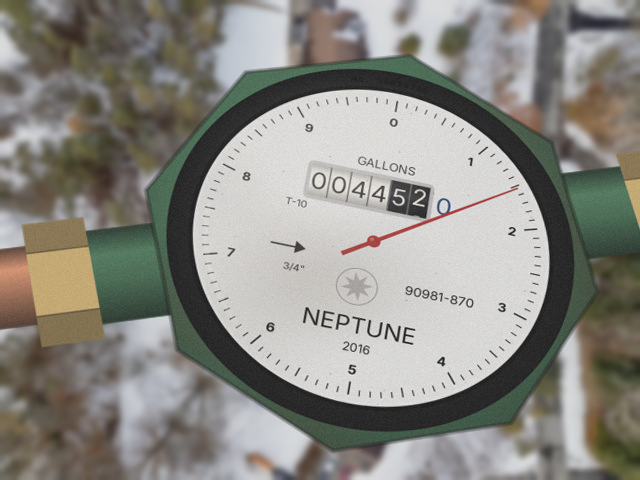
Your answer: 44521.5 gal
